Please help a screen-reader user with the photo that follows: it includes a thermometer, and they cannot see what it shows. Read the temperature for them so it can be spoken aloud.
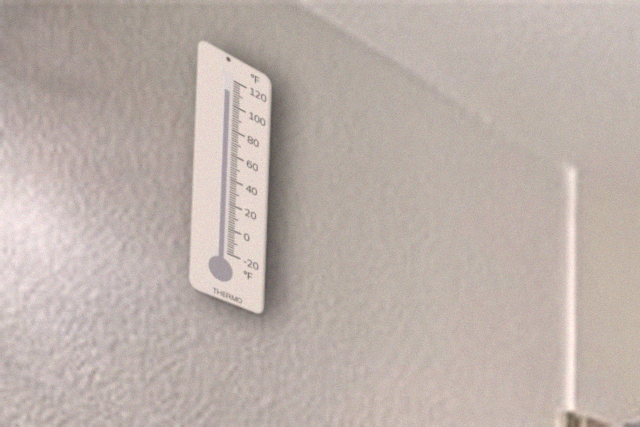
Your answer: 110 °F
